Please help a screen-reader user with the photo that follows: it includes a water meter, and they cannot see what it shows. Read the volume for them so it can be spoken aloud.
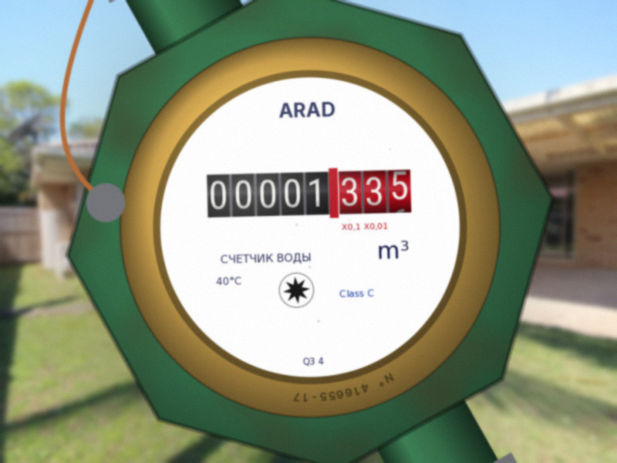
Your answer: 1.335 m³
